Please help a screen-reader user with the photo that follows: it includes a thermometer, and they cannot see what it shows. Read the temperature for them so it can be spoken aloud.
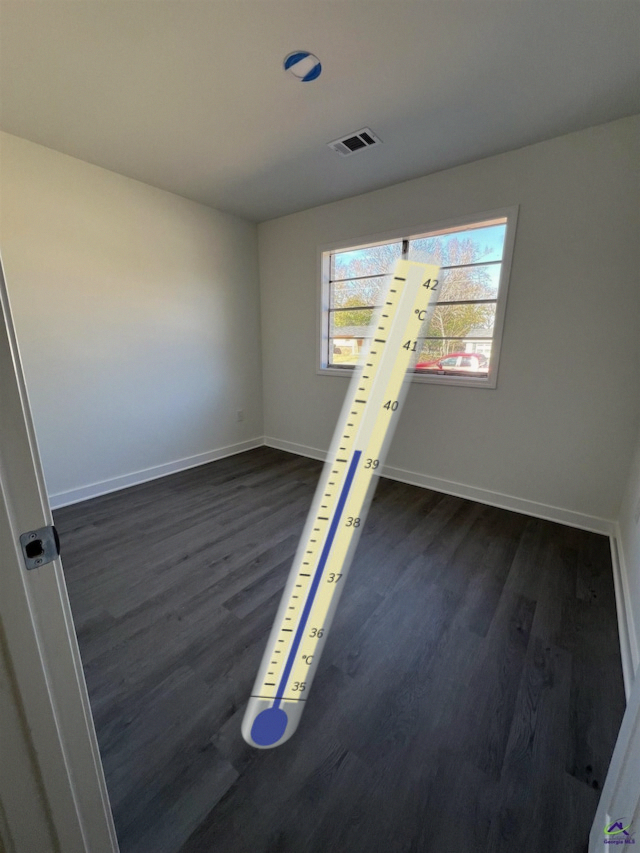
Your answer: 39.2 °C
